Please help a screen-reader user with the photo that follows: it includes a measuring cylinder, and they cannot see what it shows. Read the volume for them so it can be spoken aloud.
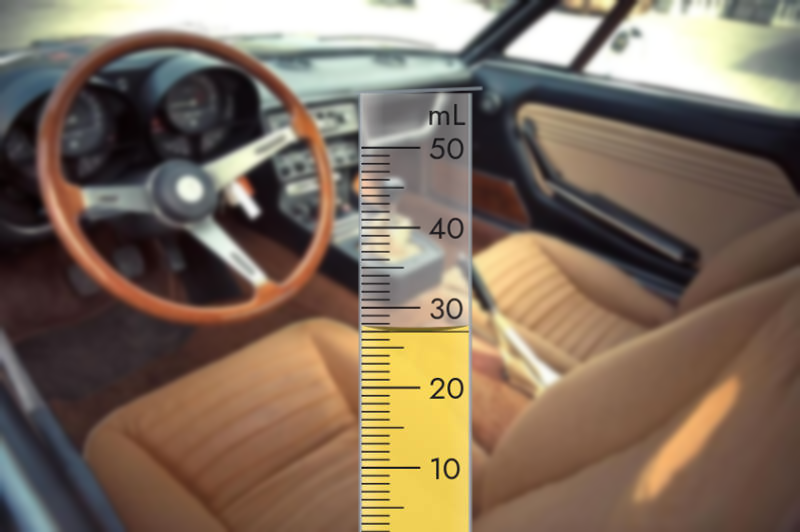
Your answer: 27 mL
